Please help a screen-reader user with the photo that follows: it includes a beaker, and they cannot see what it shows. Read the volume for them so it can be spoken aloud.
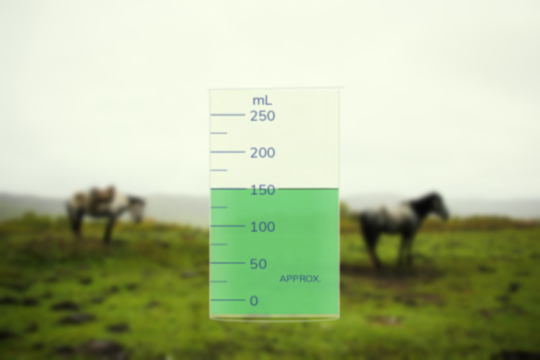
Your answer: 150 mL
